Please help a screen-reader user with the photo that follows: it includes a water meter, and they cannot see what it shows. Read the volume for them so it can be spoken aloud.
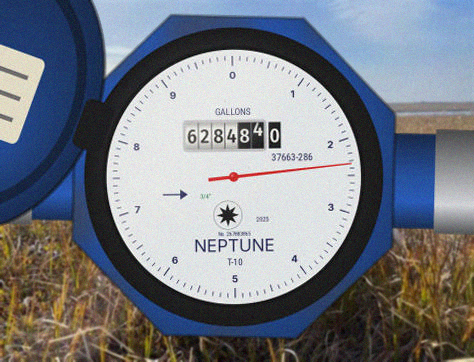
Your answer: 6284842.3 gal
